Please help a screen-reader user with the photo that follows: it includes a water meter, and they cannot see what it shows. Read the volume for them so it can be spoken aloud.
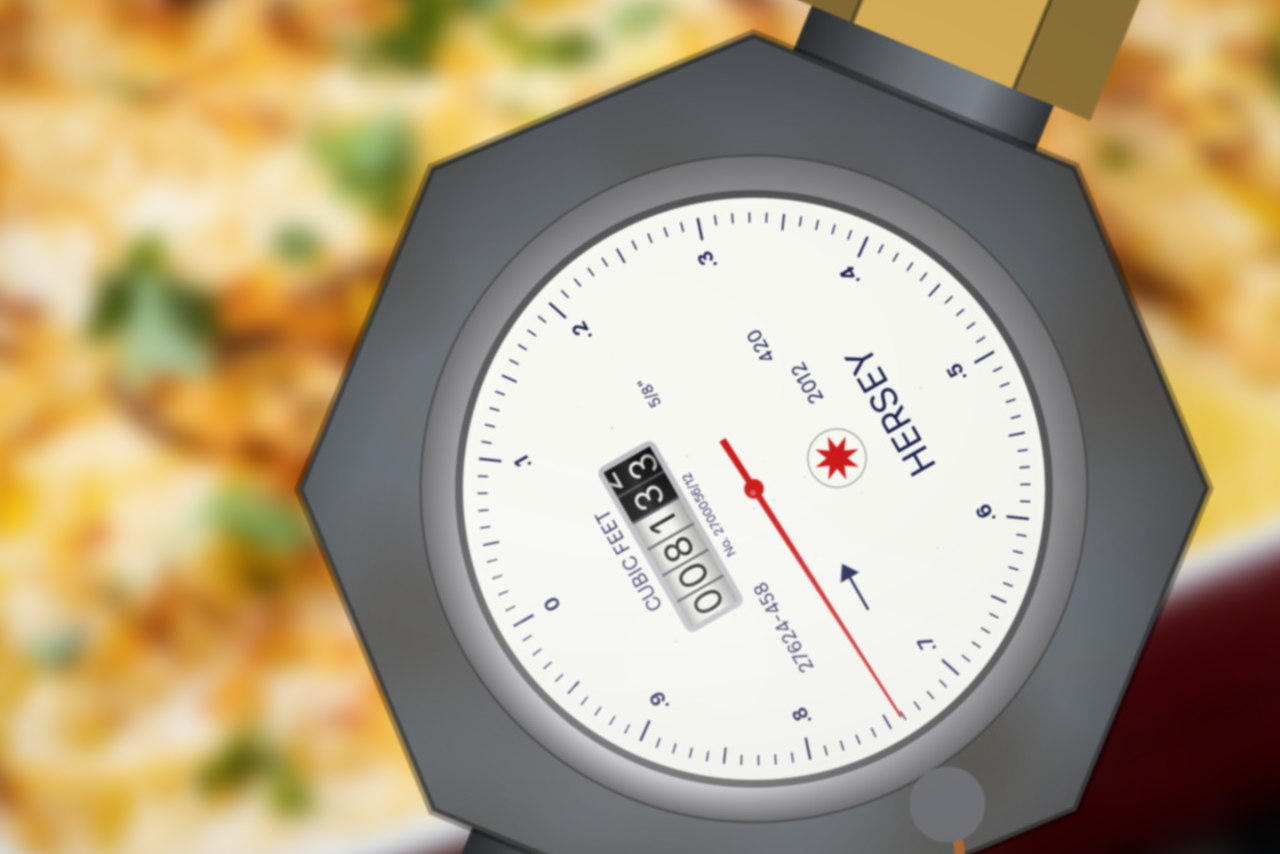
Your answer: 8132.74 ft³
